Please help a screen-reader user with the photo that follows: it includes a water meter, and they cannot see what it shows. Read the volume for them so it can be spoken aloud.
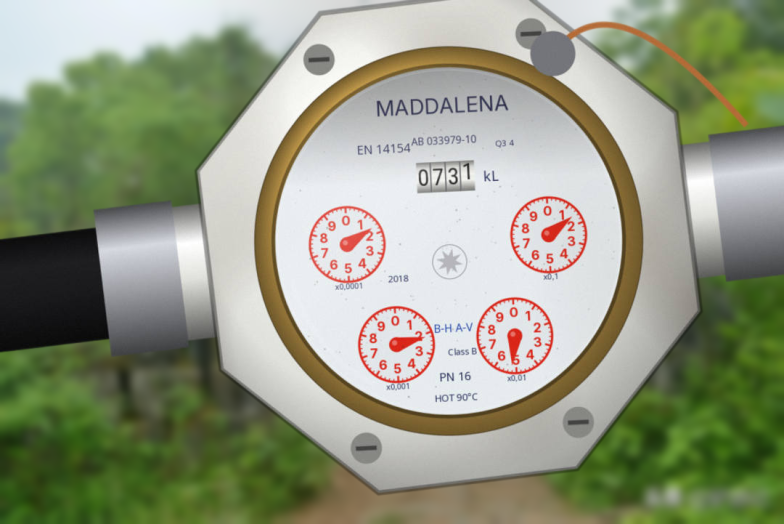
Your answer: 731.1521 kL
